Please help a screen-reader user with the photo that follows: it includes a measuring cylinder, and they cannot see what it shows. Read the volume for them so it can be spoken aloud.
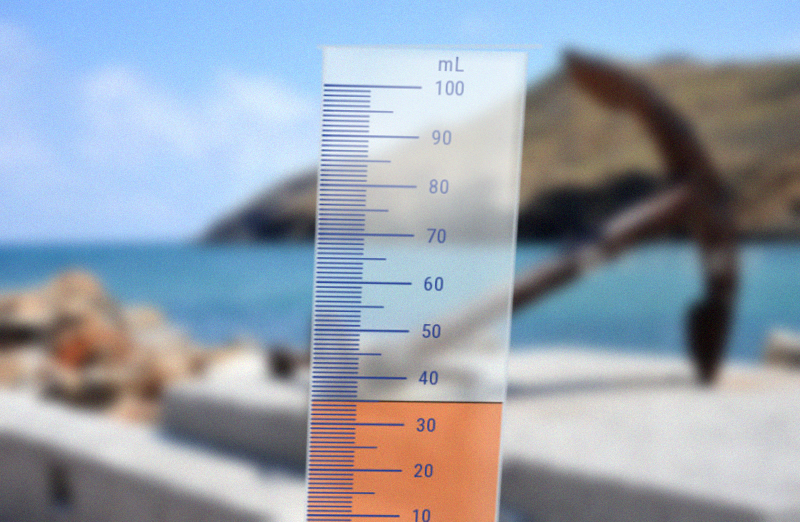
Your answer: 35 mL
